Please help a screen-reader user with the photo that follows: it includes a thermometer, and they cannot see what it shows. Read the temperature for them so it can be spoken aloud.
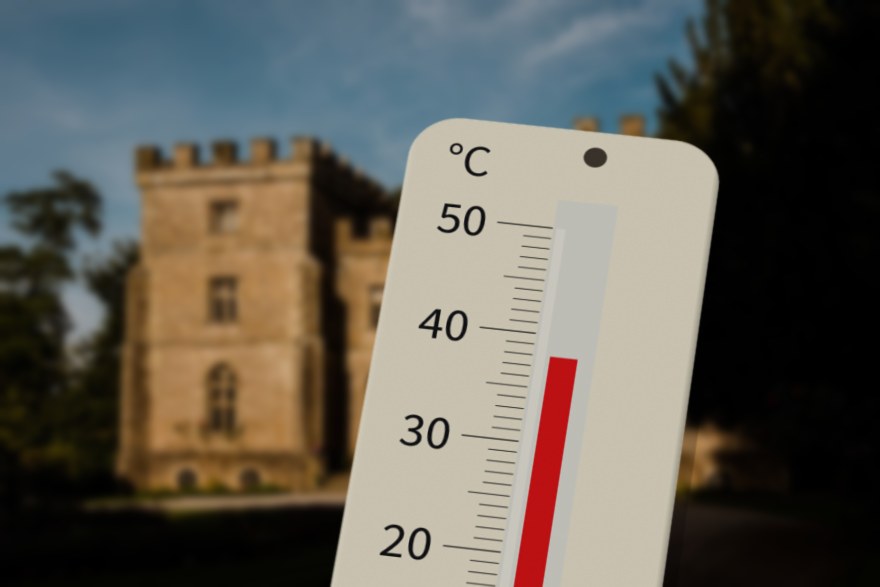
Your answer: 38 °C
